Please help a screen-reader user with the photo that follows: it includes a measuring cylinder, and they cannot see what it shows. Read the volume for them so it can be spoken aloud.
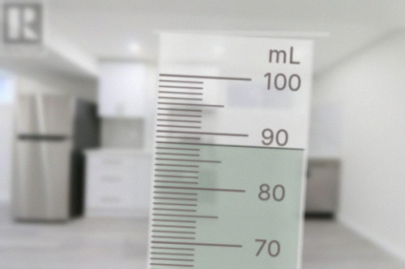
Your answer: 88 mL
